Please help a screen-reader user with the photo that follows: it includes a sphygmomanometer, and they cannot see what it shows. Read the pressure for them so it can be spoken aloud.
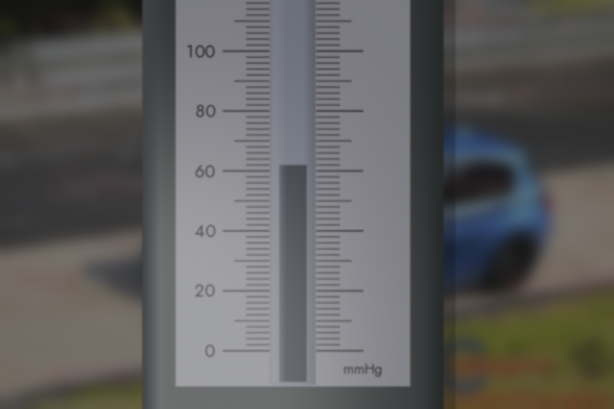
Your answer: 62 mmHg
